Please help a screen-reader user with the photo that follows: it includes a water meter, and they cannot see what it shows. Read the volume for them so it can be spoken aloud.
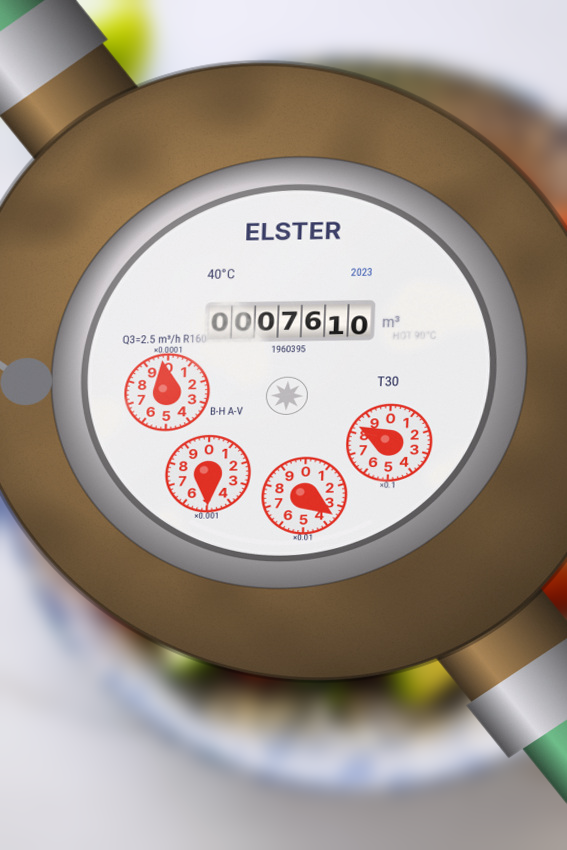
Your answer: 7609.8349 m³
